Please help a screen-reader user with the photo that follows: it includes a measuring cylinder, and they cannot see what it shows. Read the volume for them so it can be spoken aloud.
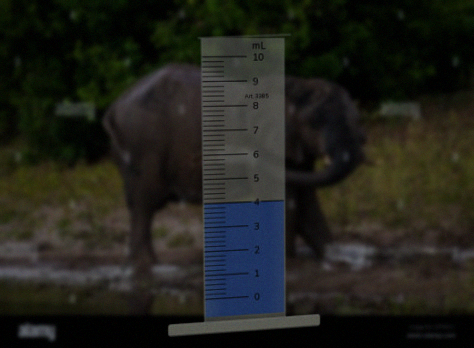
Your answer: 4 mL
